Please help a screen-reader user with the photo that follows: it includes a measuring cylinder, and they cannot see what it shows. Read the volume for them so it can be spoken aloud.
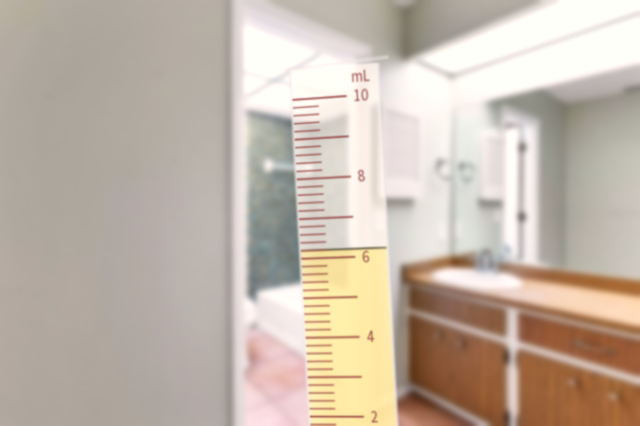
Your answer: 6.2 mL
